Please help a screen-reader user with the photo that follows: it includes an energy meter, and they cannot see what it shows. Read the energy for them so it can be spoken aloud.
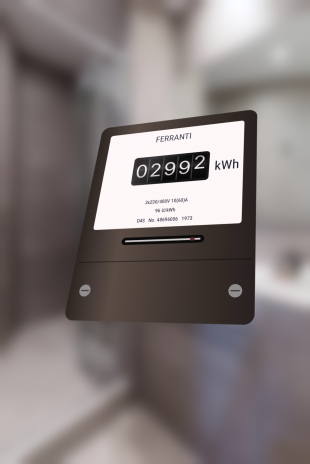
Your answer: 2992 kWh
